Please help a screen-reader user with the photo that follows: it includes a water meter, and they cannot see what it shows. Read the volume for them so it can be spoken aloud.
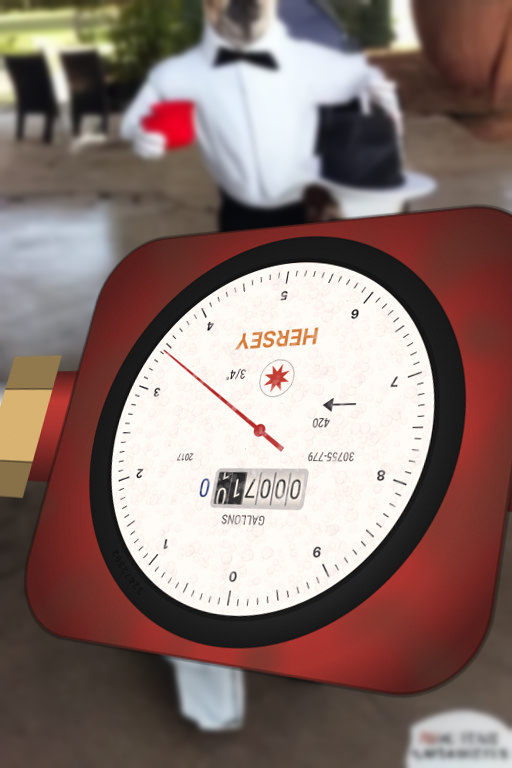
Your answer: 7103.4 gal
